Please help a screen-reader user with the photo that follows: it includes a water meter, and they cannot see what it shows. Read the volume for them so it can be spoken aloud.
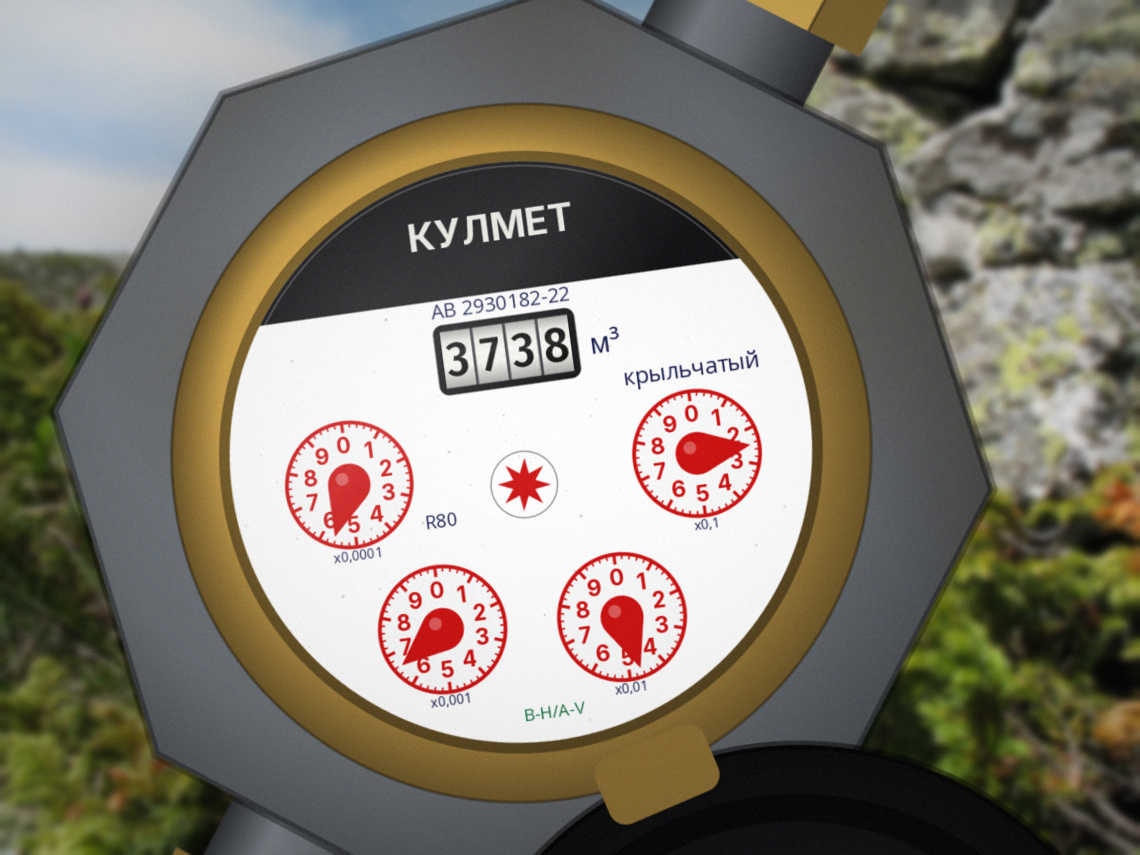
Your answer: 3738.2465 m³
